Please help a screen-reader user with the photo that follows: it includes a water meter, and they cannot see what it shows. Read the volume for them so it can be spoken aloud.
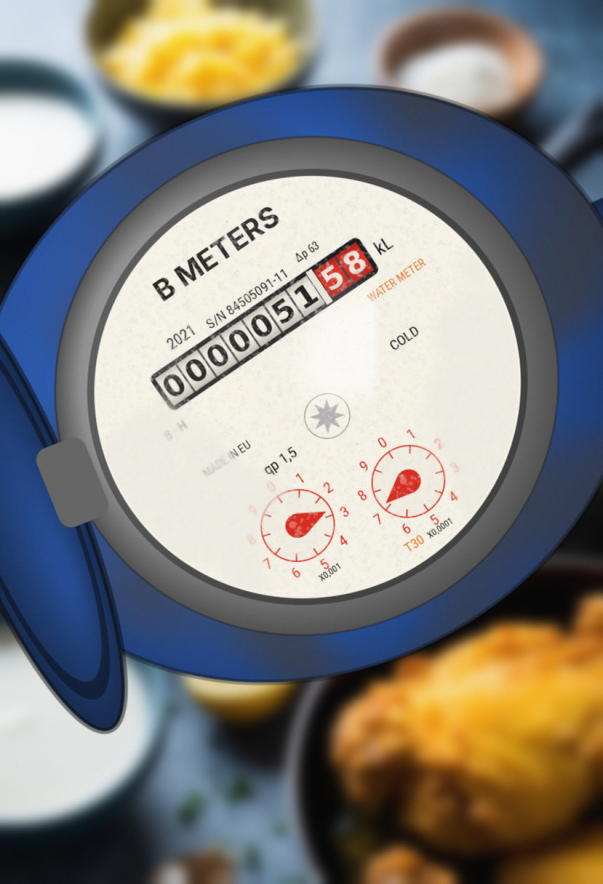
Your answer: 51.5827 kL
